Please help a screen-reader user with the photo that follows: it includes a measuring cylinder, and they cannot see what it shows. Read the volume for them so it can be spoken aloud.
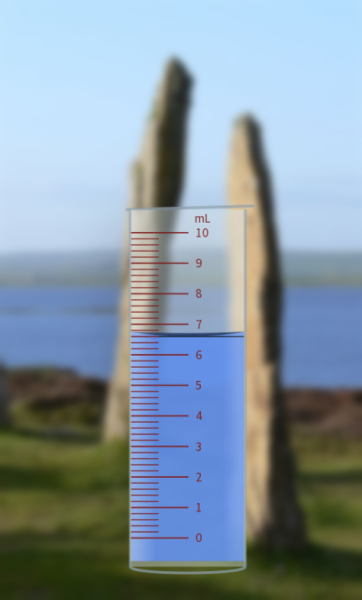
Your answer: 6.6 mL
